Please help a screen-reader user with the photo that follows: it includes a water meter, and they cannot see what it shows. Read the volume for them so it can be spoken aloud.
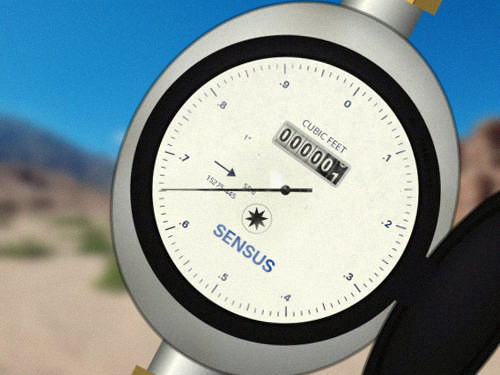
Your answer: 0.65 ft³
